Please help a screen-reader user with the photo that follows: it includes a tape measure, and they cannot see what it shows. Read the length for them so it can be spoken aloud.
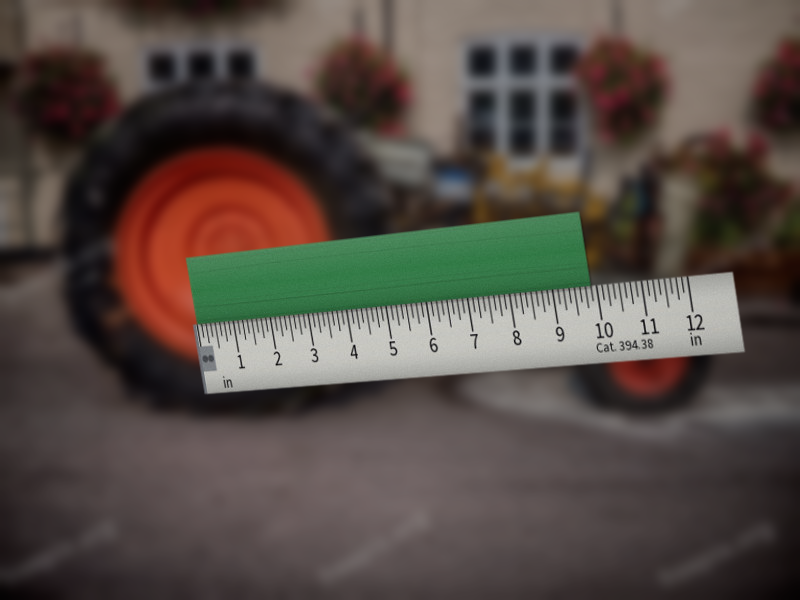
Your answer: 9.875 in
